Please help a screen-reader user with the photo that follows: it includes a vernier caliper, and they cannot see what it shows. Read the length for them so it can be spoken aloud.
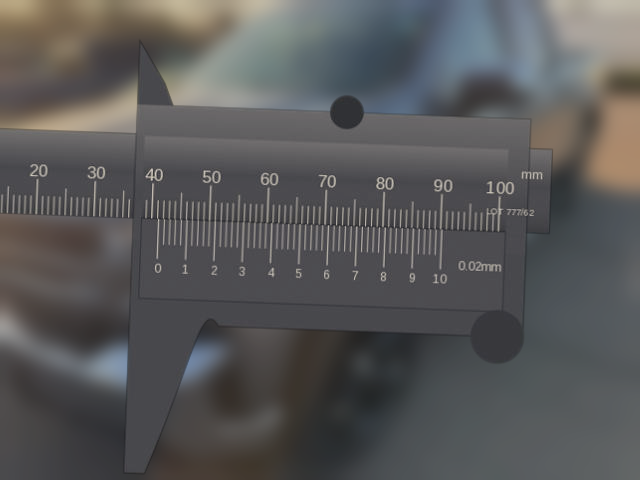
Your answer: 41.2 mm
